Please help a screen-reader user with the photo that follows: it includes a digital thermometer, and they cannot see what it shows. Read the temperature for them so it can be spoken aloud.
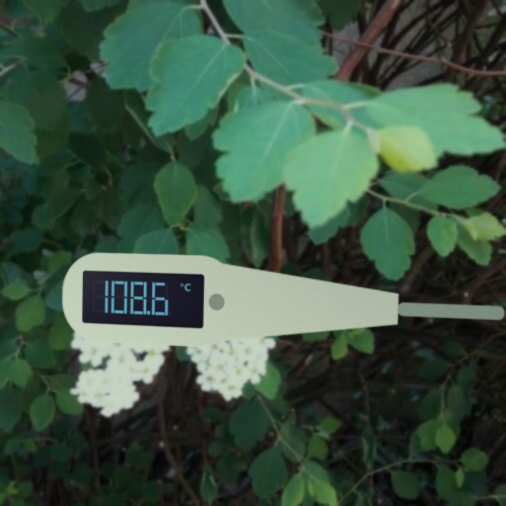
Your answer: 108.6 °C
